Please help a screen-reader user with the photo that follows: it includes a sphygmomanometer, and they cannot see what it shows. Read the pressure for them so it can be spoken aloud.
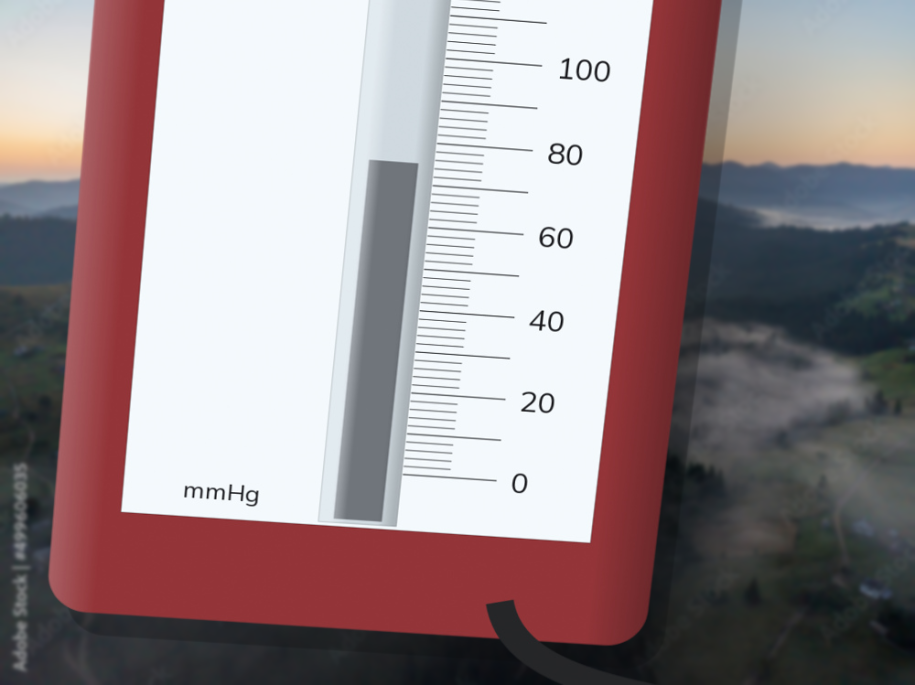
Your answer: 75 mmHg
